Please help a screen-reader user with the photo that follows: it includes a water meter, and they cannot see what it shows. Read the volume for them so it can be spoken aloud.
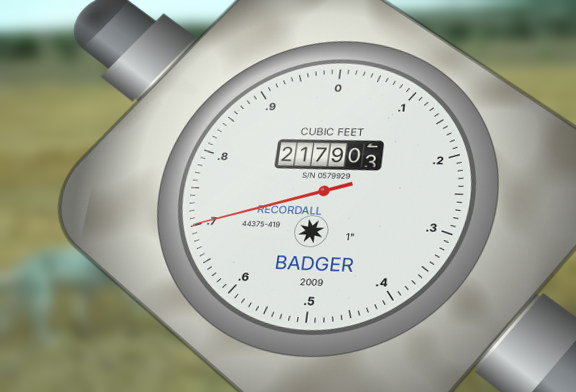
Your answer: 217902.70 ft³
